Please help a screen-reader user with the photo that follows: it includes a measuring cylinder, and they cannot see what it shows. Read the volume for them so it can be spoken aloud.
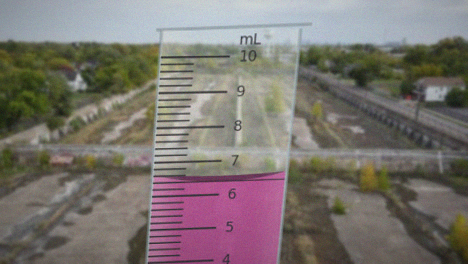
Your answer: 6.4 mL
